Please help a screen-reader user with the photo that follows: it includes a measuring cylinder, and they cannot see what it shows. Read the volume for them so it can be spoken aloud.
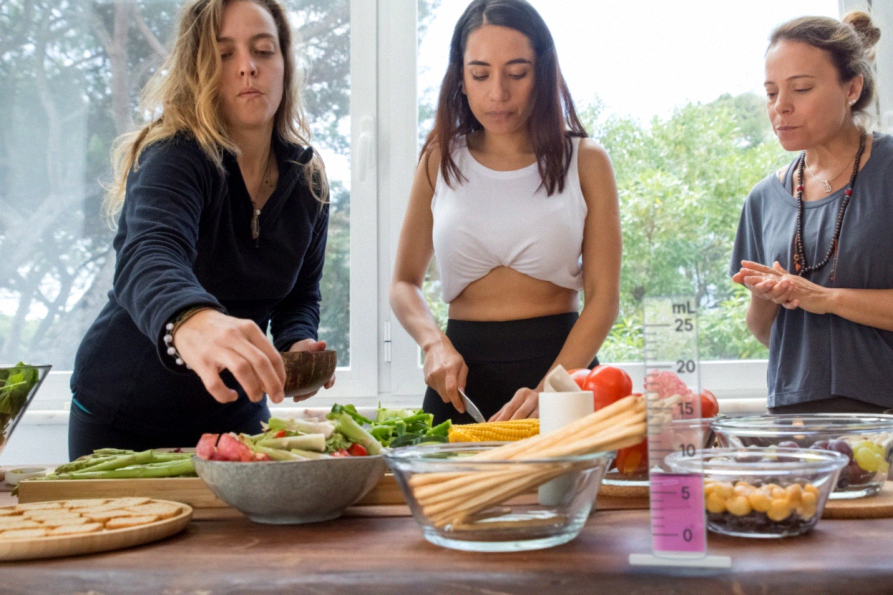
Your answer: 7 mL
